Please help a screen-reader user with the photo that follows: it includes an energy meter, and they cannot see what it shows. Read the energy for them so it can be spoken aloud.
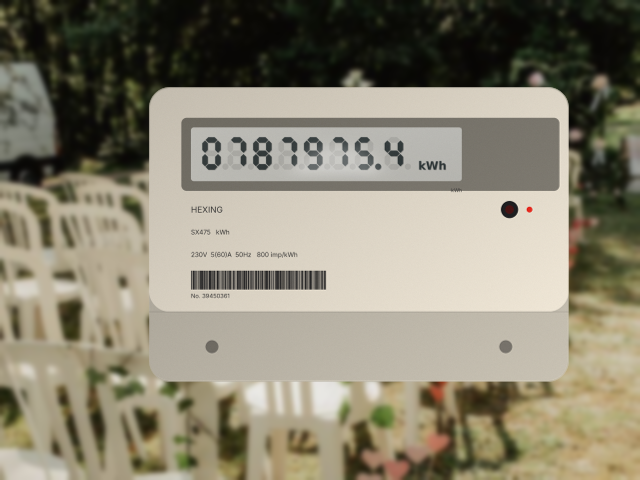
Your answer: 787975.4 kWh
